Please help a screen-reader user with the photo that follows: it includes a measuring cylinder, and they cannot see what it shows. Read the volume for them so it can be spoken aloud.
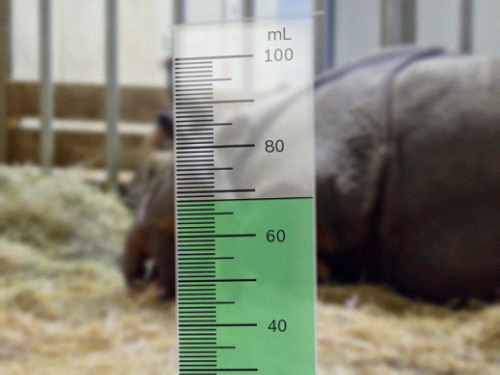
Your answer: 68 mL
